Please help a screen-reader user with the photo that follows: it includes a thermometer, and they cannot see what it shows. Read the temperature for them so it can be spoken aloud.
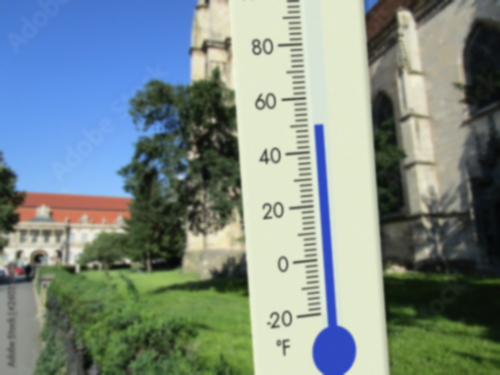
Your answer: 50 °F
